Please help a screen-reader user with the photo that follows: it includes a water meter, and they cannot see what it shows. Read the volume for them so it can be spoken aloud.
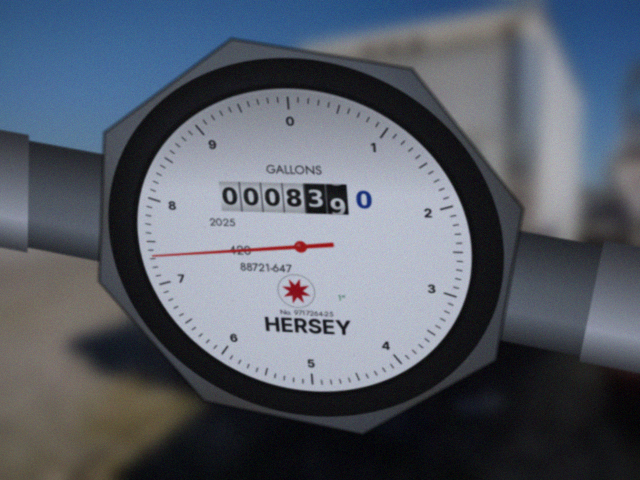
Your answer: 8387.3 gal
